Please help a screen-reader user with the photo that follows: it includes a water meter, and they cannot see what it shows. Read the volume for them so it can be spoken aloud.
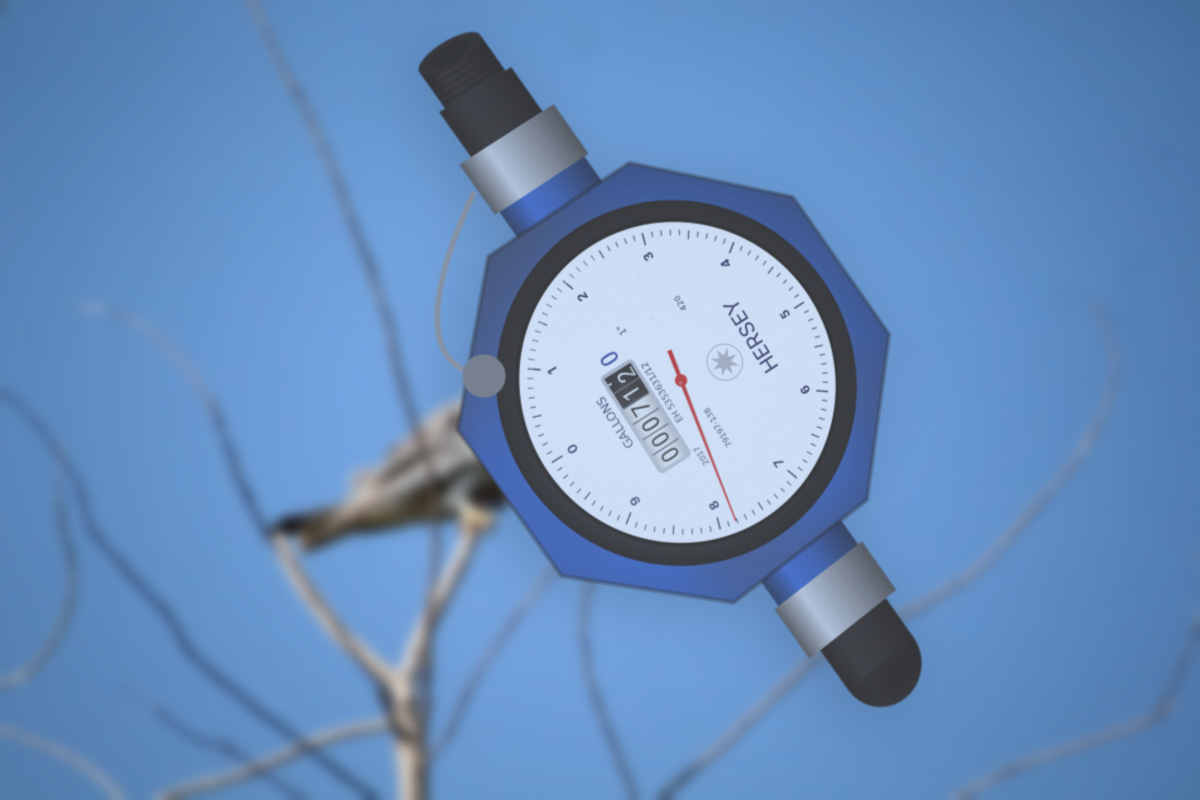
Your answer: 7117.8 gal
